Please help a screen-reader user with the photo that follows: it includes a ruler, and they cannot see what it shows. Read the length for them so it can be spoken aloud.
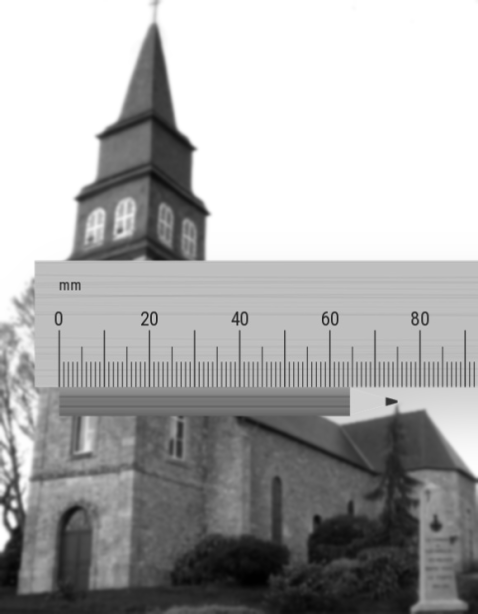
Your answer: 75 mm
